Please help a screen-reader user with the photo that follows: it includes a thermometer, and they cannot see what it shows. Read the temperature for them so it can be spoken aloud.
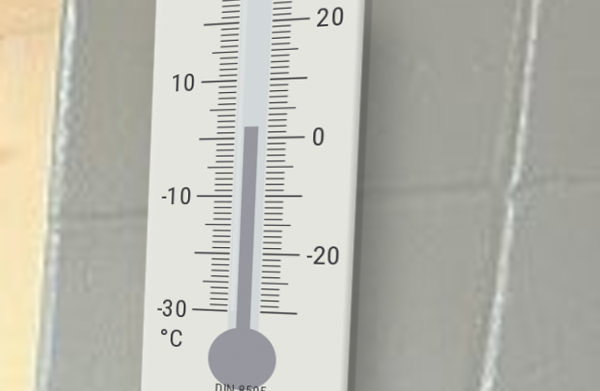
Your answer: 2 °C
